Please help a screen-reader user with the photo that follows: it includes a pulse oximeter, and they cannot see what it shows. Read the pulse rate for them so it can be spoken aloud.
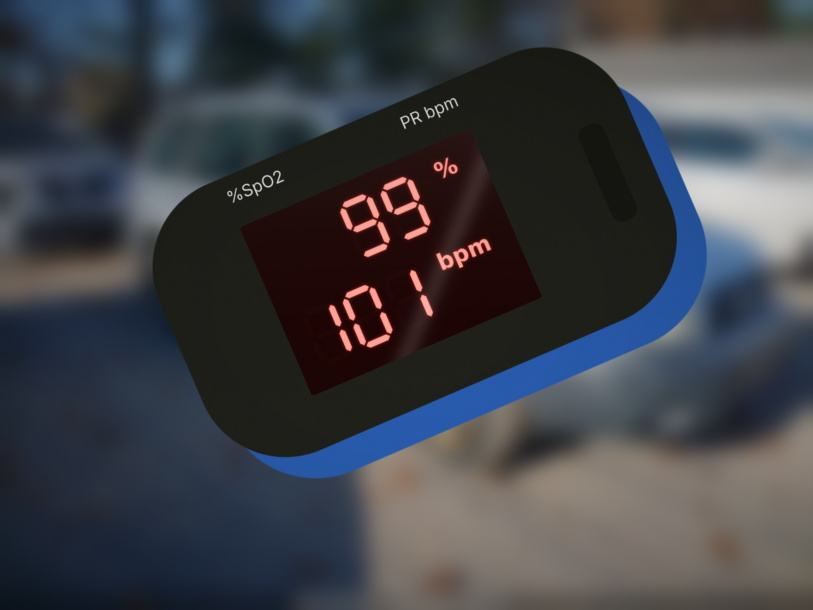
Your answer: 101 bpm
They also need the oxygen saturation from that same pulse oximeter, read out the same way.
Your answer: 99 %
